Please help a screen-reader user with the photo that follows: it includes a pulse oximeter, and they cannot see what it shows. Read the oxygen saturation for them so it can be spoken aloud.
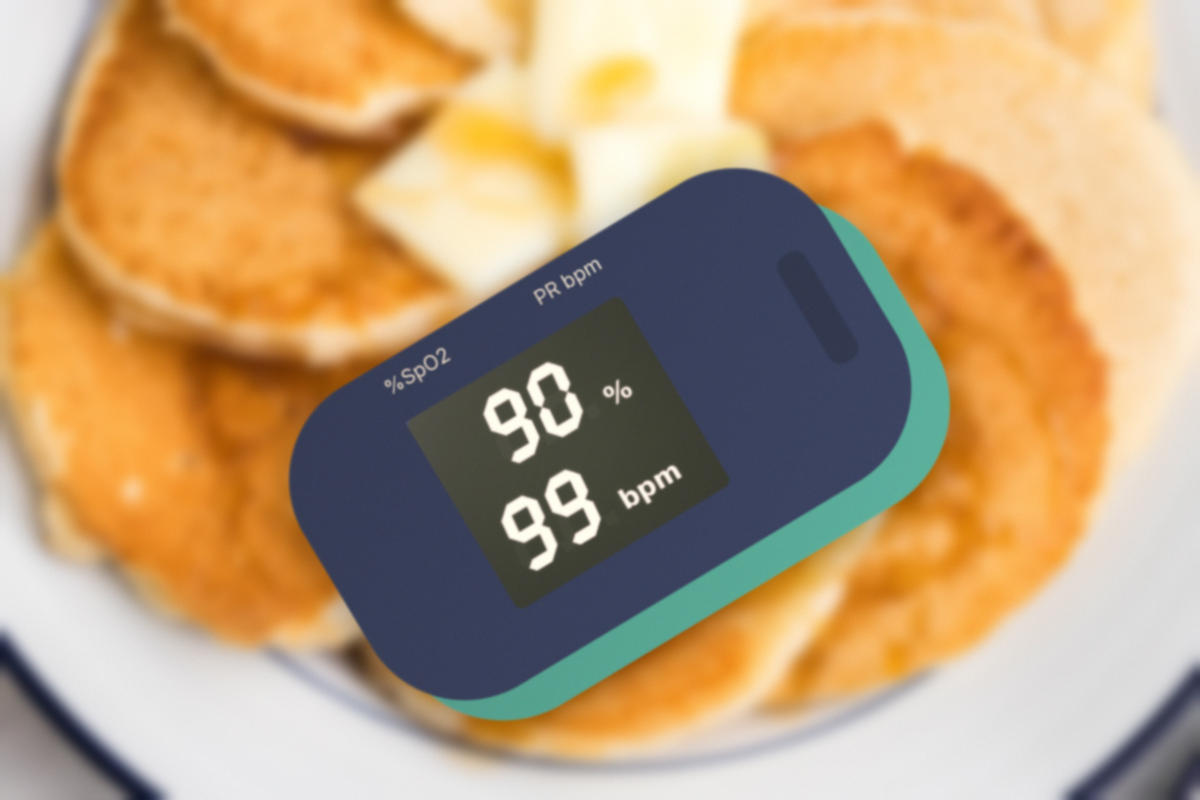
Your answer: 90 %
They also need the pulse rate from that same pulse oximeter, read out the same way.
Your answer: 99 bpm
